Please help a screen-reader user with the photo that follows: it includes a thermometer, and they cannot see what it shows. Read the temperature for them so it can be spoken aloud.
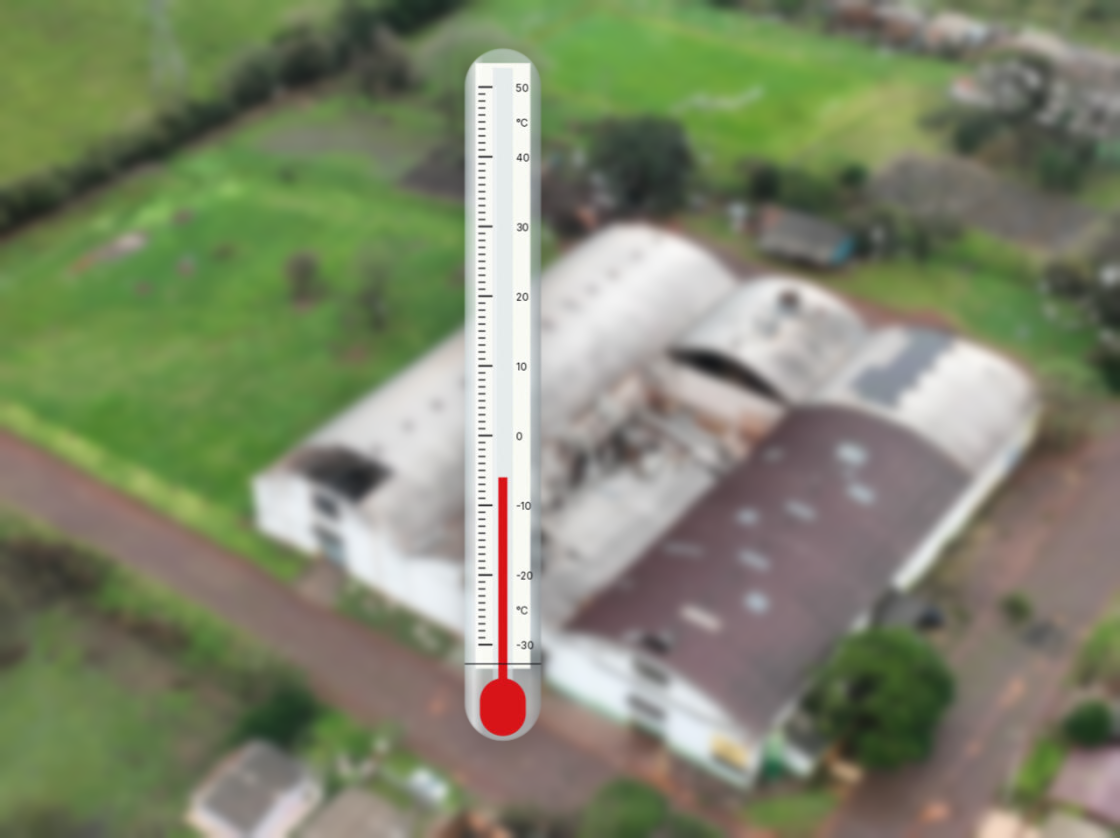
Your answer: -6 °C
